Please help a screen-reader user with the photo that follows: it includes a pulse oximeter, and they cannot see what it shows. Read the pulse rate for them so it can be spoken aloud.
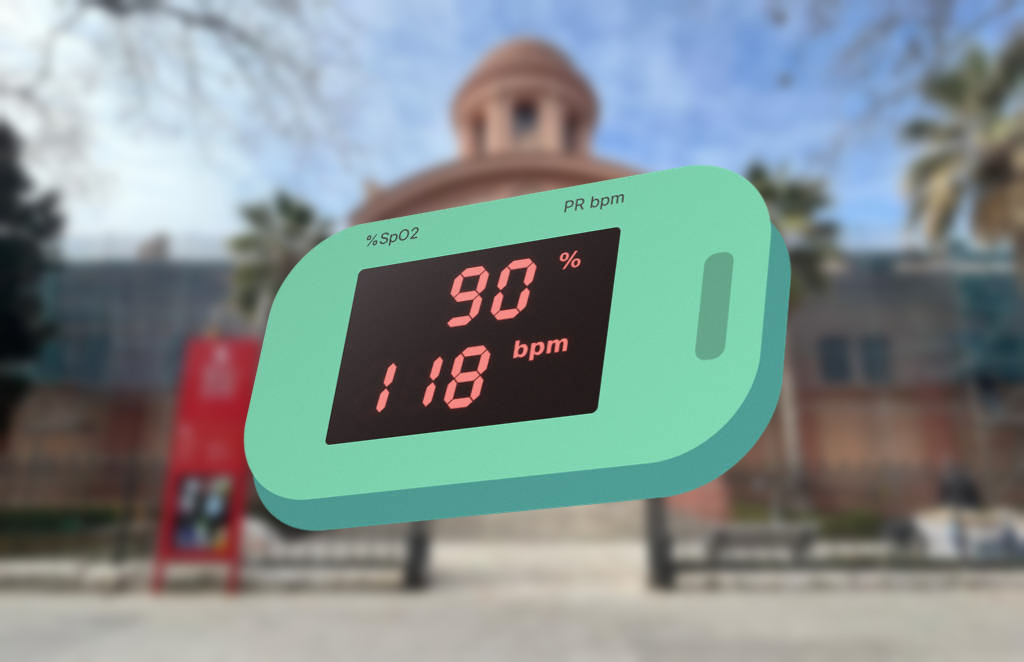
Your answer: 118 bpm
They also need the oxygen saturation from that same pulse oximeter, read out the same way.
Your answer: 90 %
